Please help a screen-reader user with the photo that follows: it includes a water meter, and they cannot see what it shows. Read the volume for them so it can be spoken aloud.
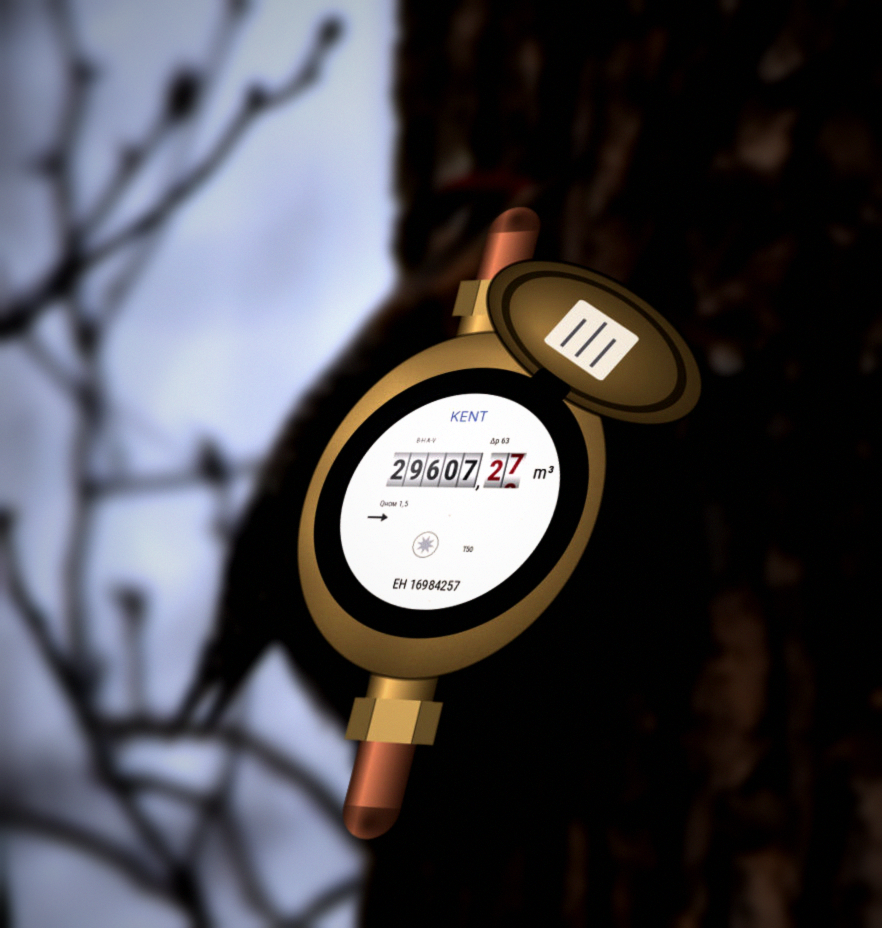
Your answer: 29607.27 m³
